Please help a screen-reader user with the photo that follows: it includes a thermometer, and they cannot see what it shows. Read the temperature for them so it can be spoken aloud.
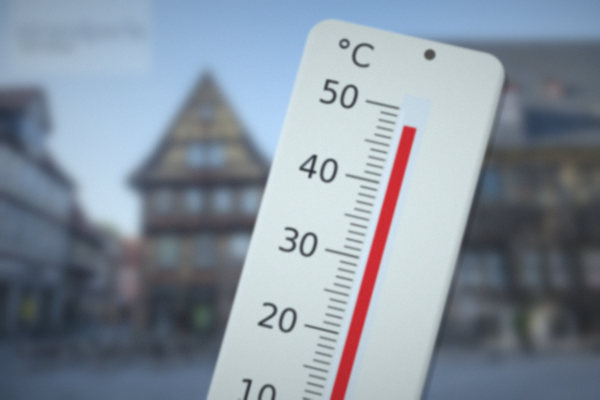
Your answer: 48 °C
